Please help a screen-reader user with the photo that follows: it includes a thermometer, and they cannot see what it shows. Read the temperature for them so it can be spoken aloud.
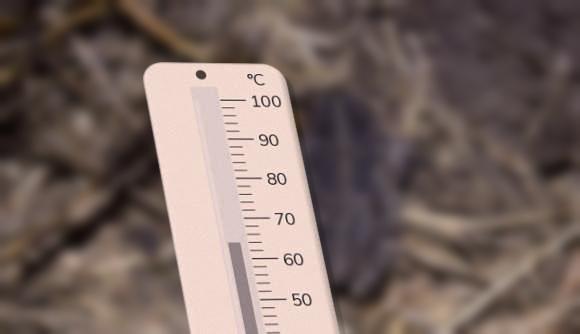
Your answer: 64 °C
